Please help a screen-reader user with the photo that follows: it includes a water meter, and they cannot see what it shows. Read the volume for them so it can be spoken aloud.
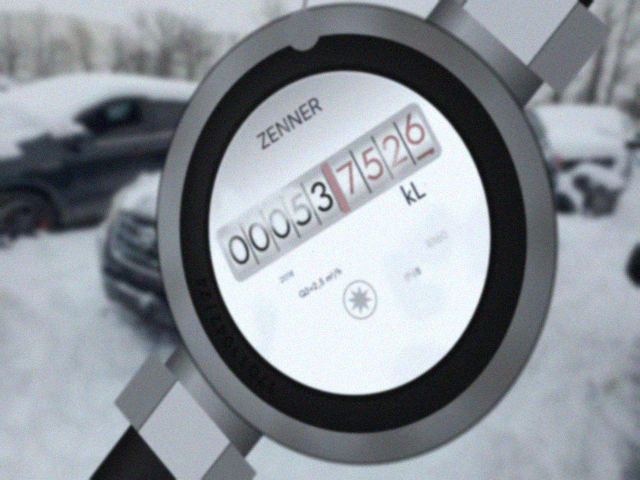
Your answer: 53.7526 kL
